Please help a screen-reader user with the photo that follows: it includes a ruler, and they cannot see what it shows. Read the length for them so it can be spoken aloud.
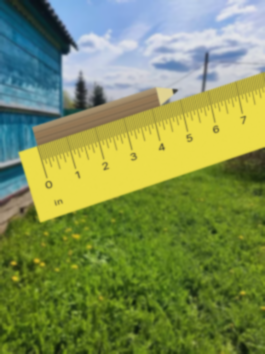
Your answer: 5 in
